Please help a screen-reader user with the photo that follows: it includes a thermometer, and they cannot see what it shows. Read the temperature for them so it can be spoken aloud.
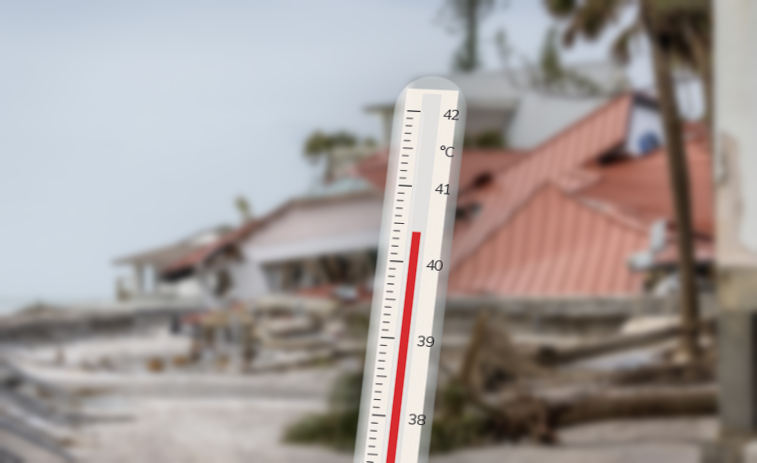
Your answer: 40.4 °C
